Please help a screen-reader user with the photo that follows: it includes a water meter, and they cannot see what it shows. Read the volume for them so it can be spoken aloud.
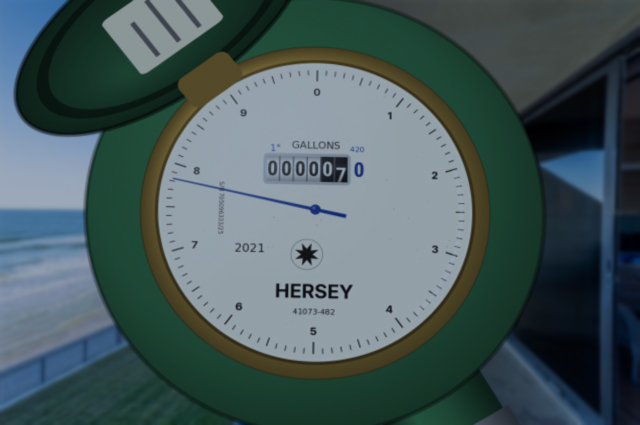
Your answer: 67.8 gal
